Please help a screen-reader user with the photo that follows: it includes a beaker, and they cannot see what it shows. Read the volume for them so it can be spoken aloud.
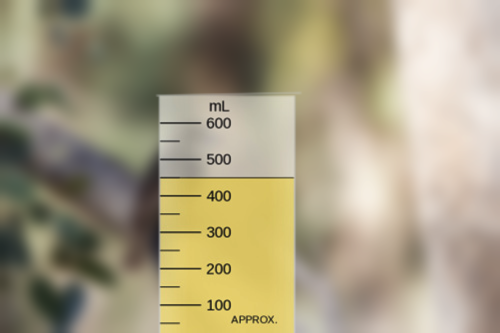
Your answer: 450 mL
